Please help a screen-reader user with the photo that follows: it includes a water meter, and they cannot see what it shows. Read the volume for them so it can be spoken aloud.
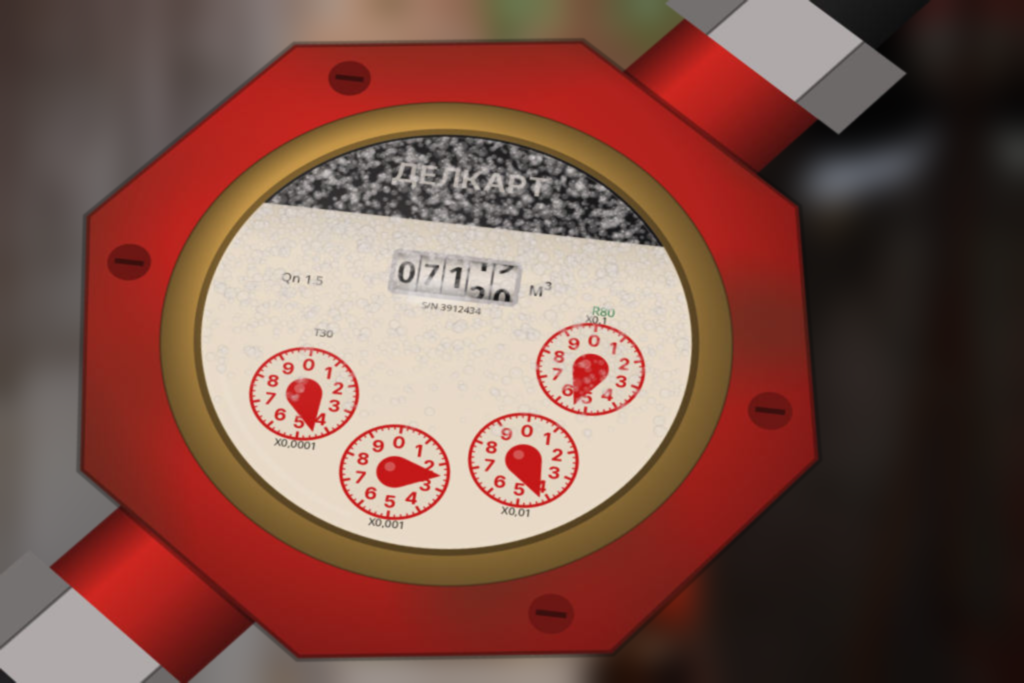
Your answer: 7119.5424 m³
